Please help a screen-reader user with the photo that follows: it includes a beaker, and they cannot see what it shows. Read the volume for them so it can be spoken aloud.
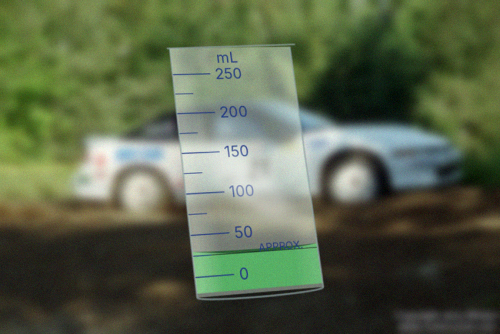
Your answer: 25 mL
